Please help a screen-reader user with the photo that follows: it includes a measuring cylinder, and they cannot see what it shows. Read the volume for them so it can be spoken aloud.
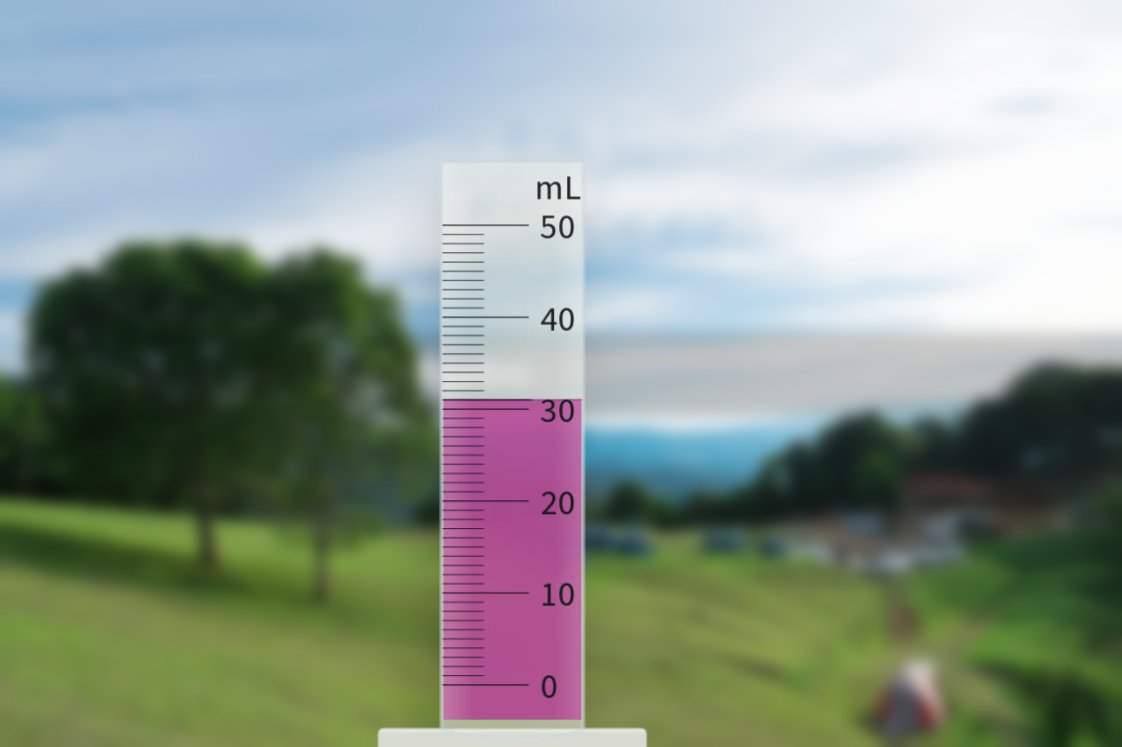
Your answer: 31 mL
